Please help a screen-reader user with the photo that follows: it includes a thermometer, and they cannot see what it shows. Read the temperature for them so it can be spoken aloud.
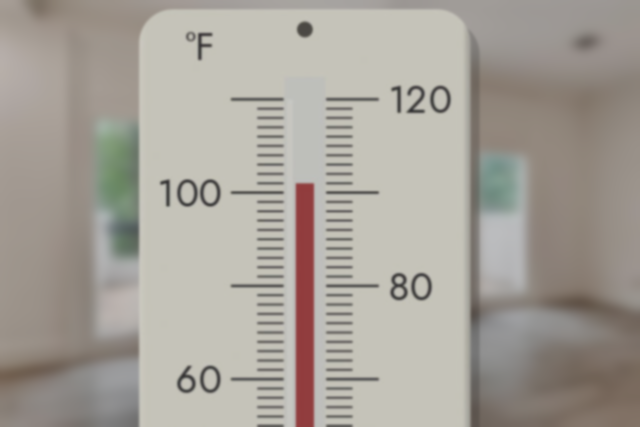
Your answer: 102 °F
